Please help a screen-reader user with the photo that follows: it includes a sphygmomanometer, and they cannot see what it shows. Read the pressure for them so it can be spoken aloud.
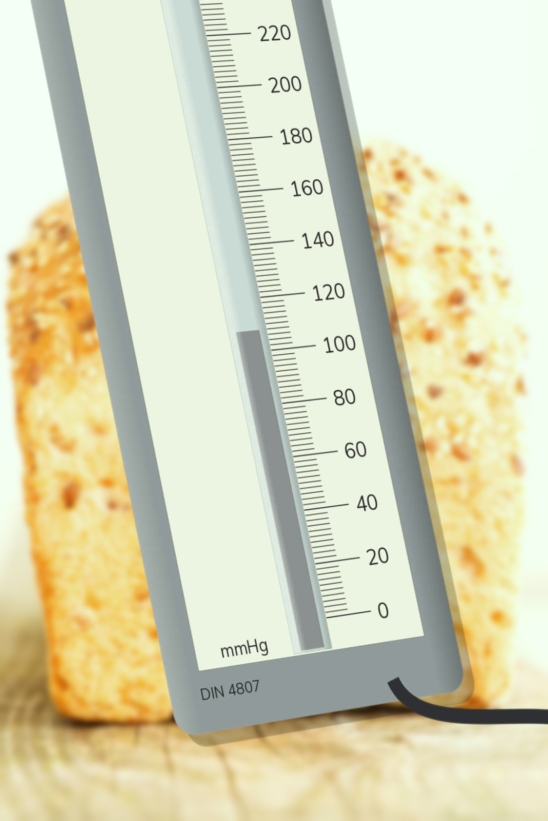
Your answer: 108 mmHg
